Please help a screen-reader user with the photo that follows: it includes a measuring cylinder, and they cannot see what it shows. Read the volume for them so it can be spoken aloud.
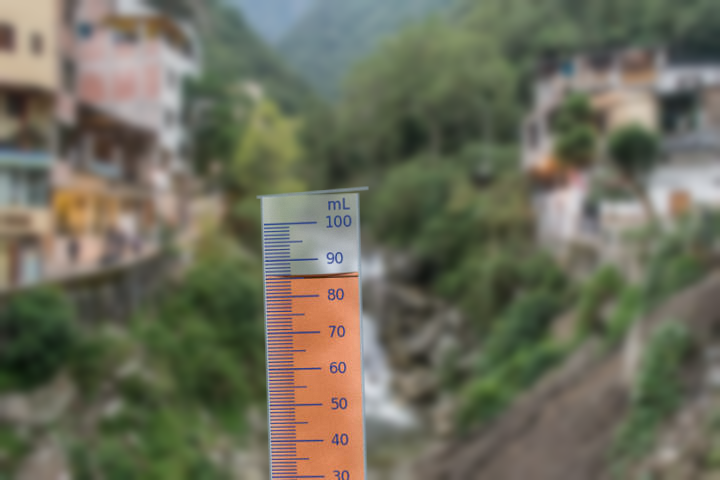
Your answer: 85 mL
